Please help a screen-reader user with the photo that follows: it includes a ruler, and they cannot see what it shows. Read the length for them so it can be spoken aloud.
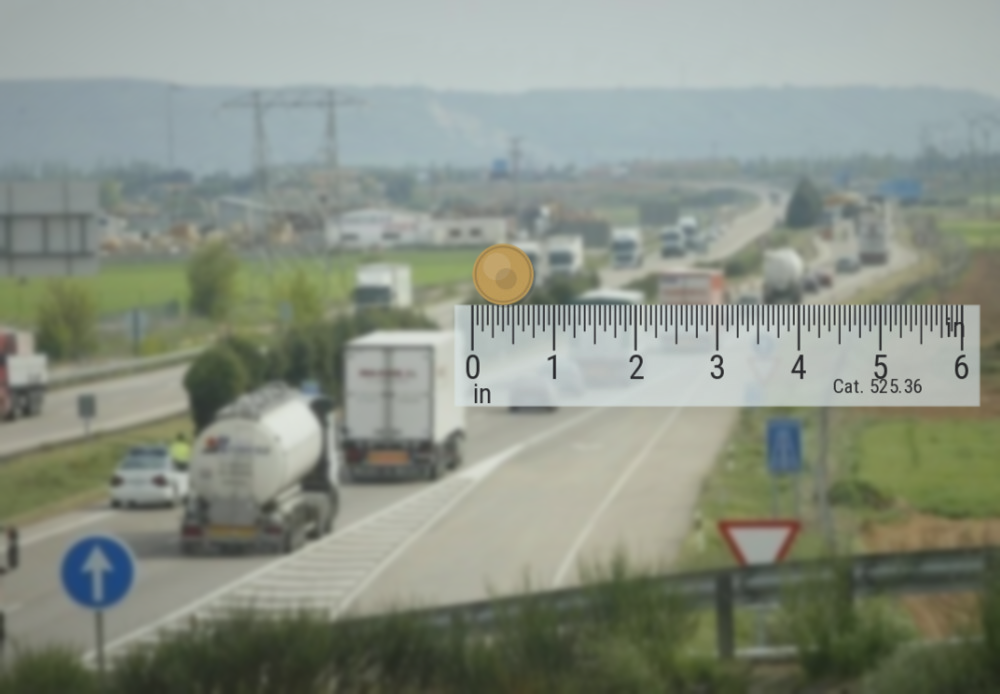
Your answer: 0.75 in
